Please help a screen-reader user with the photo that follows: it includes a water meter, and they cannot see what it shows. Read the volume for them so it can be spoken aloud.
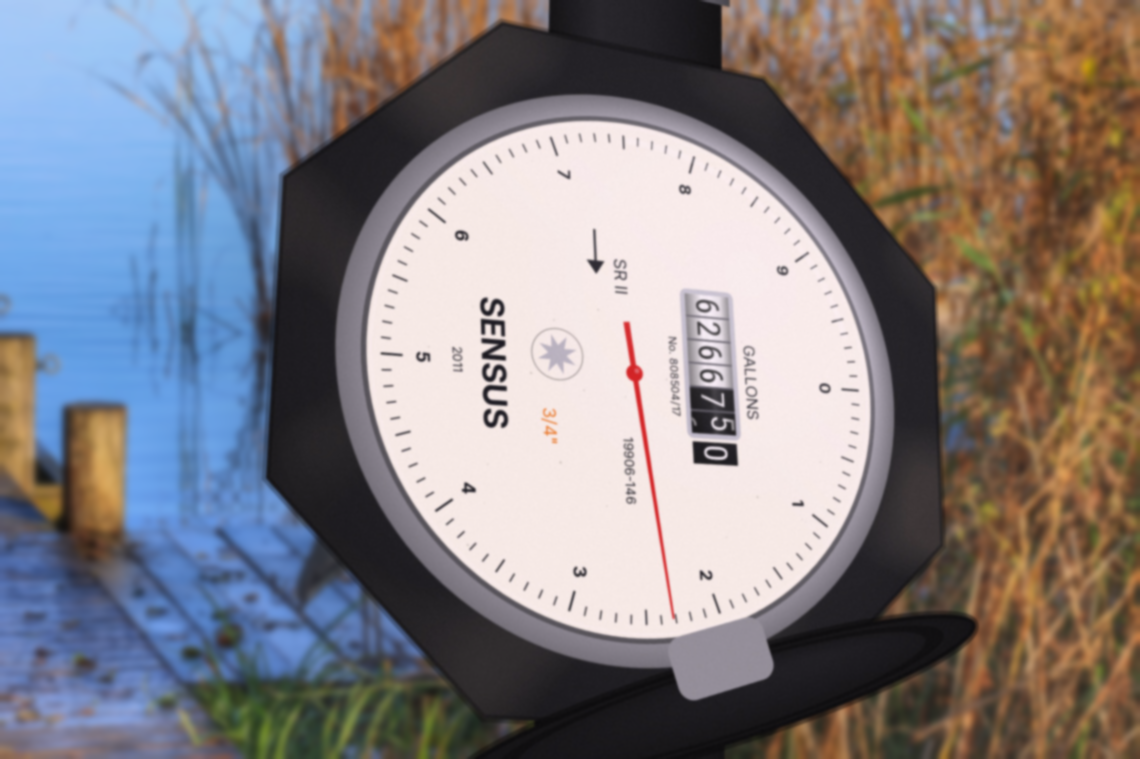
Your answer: 6266752.3 gal
